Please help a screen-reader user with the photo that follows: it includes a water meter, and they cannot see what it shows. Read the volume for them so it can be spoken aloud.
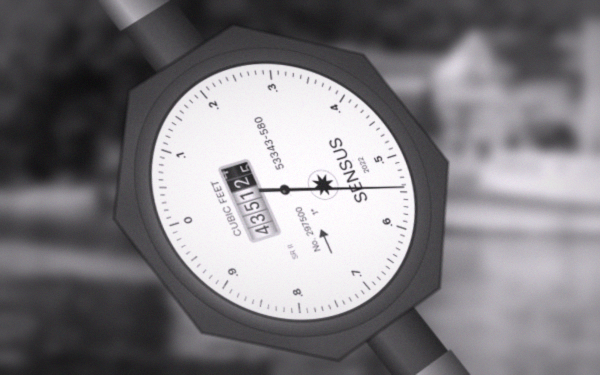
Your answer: 435124.54 ft³
